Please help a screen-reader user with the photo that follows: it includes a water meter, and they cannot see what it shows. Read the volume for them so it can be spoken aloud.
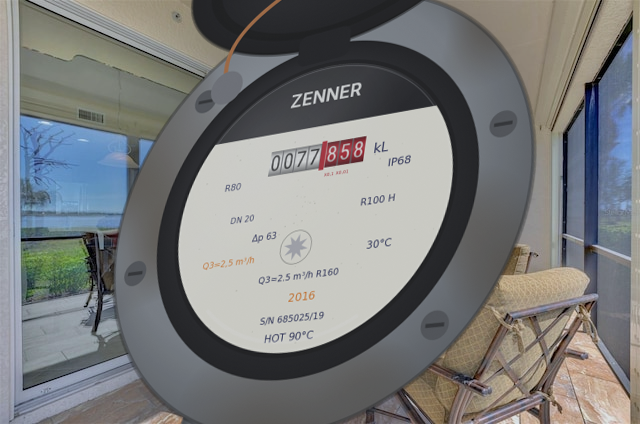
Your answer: 77.858 kL
